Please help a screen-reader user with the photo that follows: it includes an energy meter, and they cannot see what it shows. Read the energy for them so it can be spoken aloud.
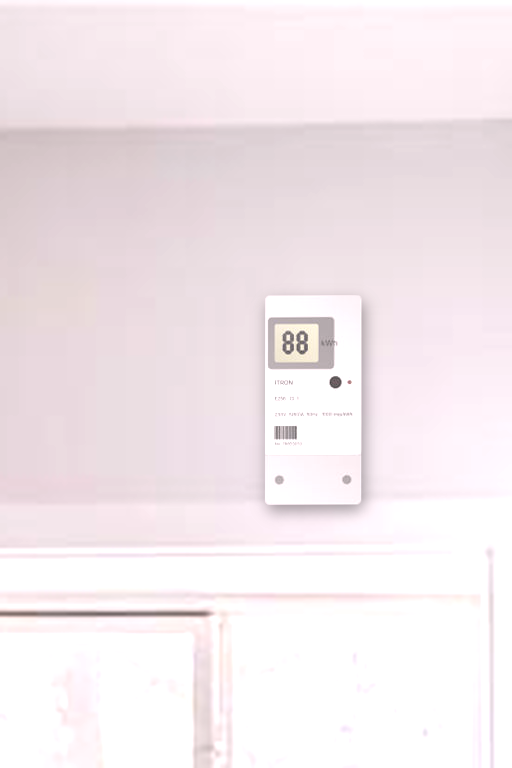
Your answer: 88 kWh
